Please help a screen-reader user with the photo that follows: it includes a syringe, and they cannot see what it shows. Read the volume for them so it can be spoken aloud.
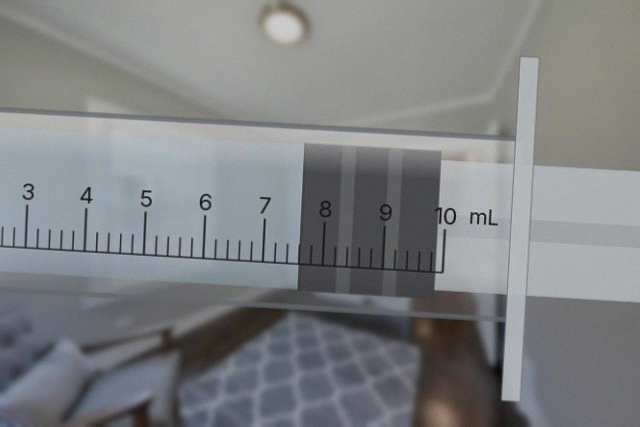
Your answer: 7.6 mL
